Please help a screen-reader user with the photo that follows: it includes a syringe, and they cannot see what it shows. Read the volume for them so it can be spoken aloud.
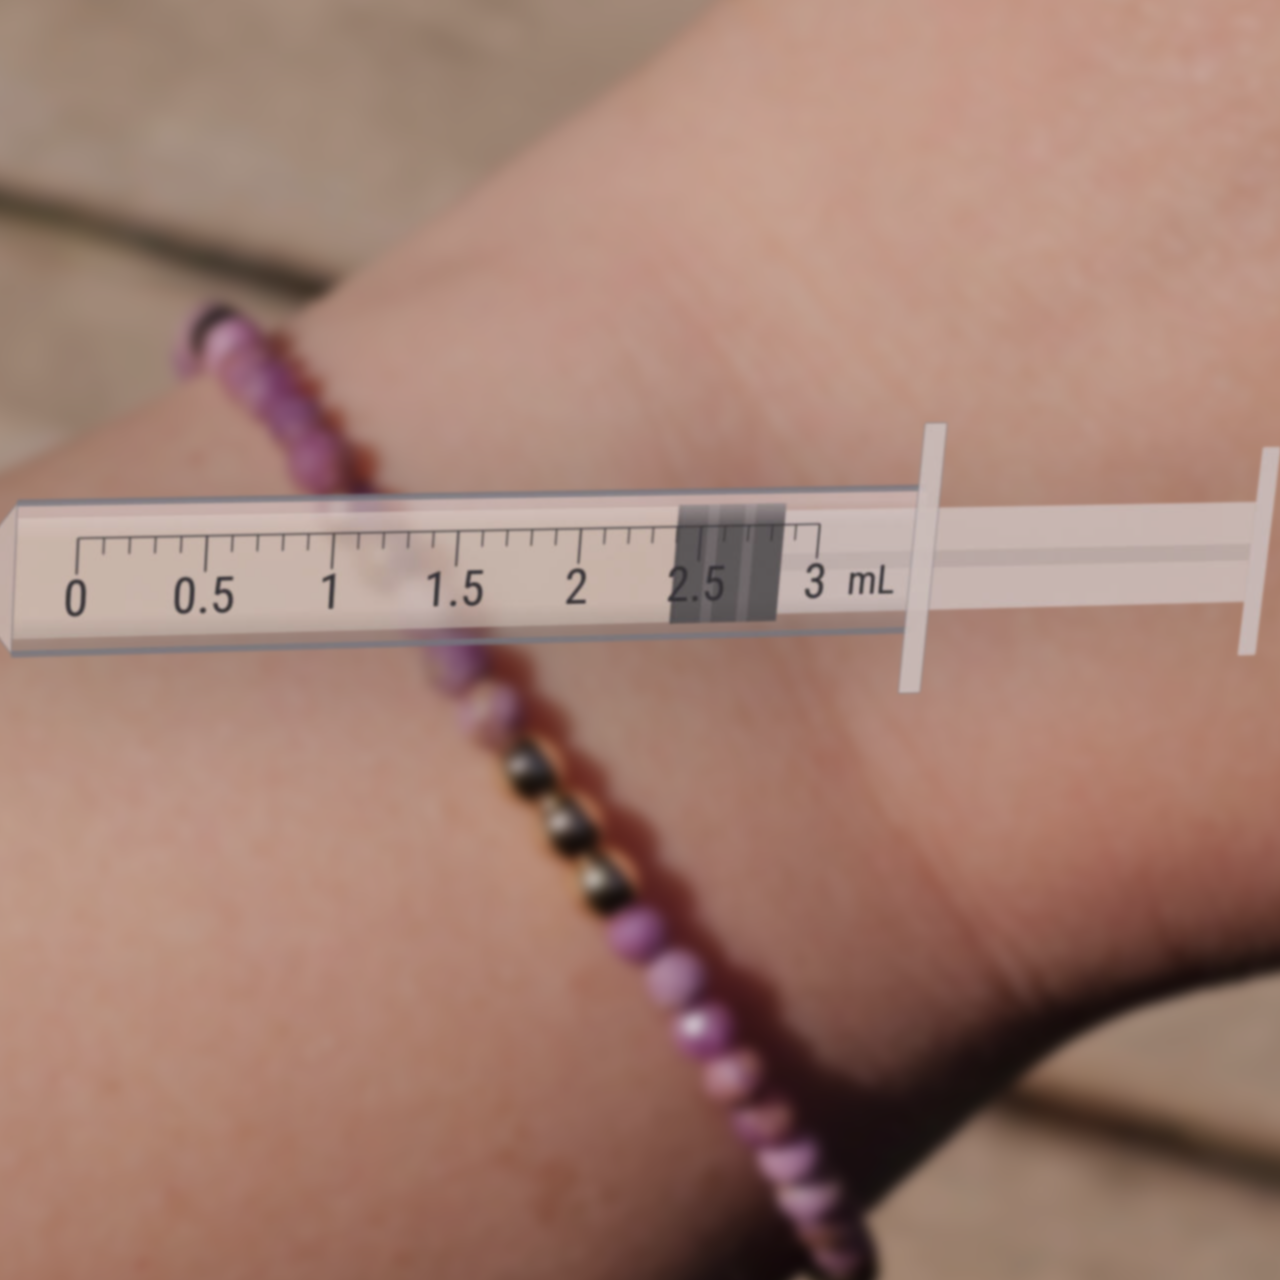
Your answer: 2.4 mL
